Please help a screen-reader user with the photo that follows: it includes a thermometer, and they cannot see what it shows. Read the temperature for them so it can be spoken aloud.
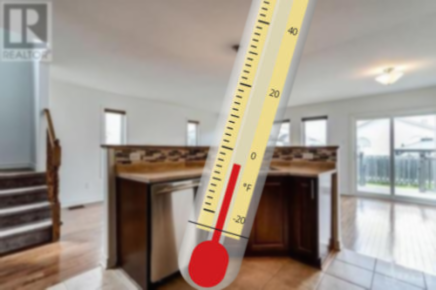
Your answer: -4 °F
